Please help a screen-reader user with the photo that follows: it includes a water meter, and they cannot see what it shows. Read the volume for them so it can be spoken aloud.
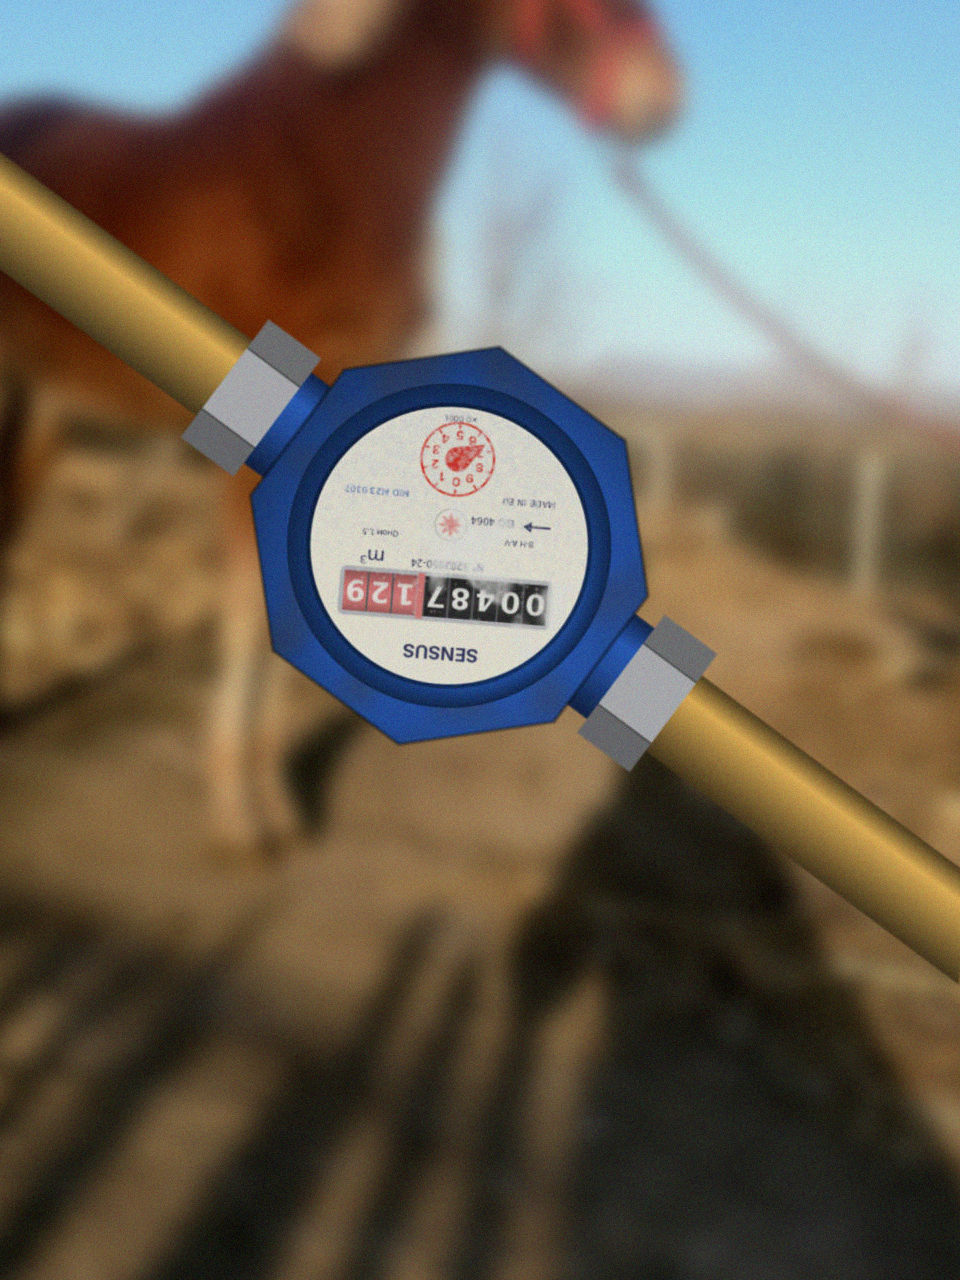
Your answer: 487.1296 m³
